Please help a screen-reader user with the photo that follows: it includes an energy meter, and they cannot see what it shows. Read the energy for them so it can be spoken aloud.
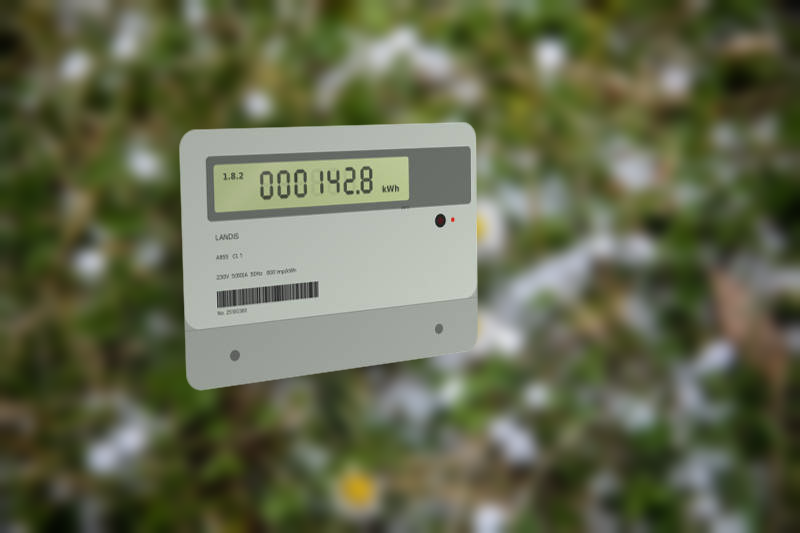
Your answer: 142.8 kWh
